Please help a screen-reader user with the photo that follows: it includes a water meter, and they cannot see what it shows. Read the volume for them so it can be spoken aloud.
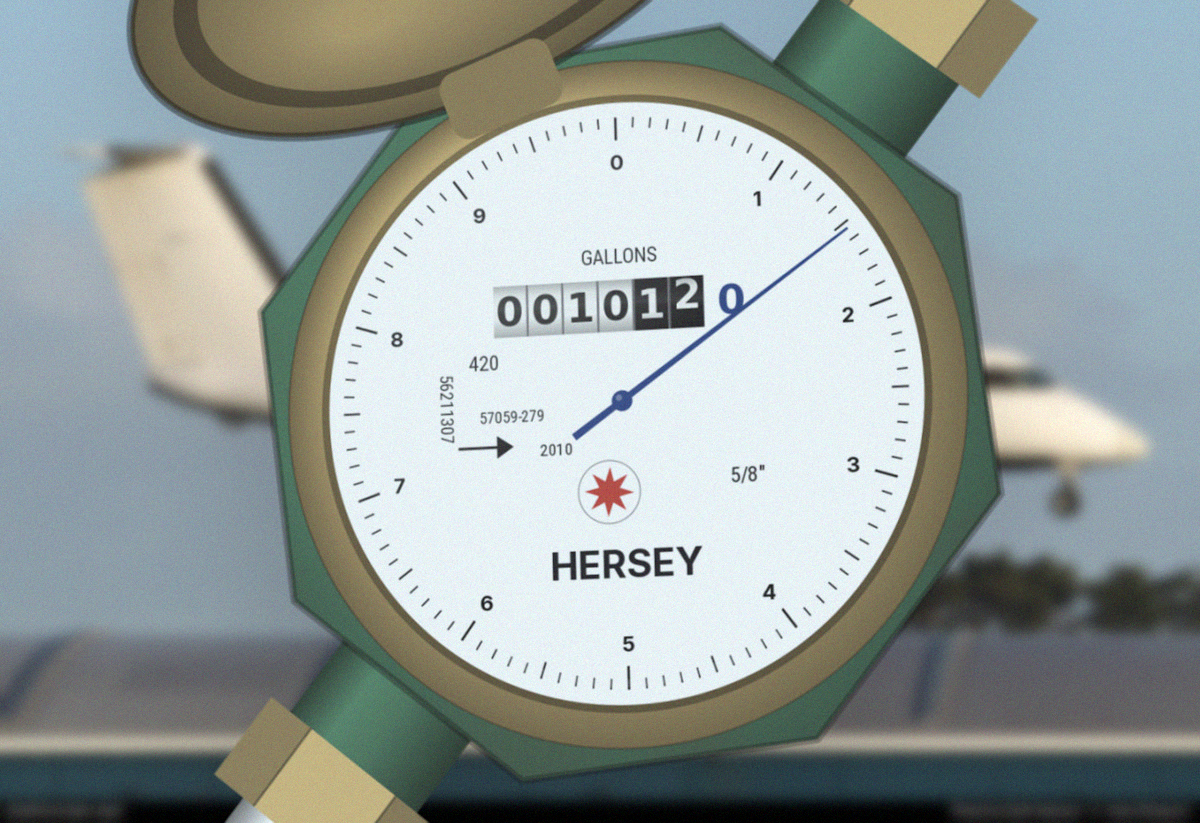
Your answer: 10121.5 gal
